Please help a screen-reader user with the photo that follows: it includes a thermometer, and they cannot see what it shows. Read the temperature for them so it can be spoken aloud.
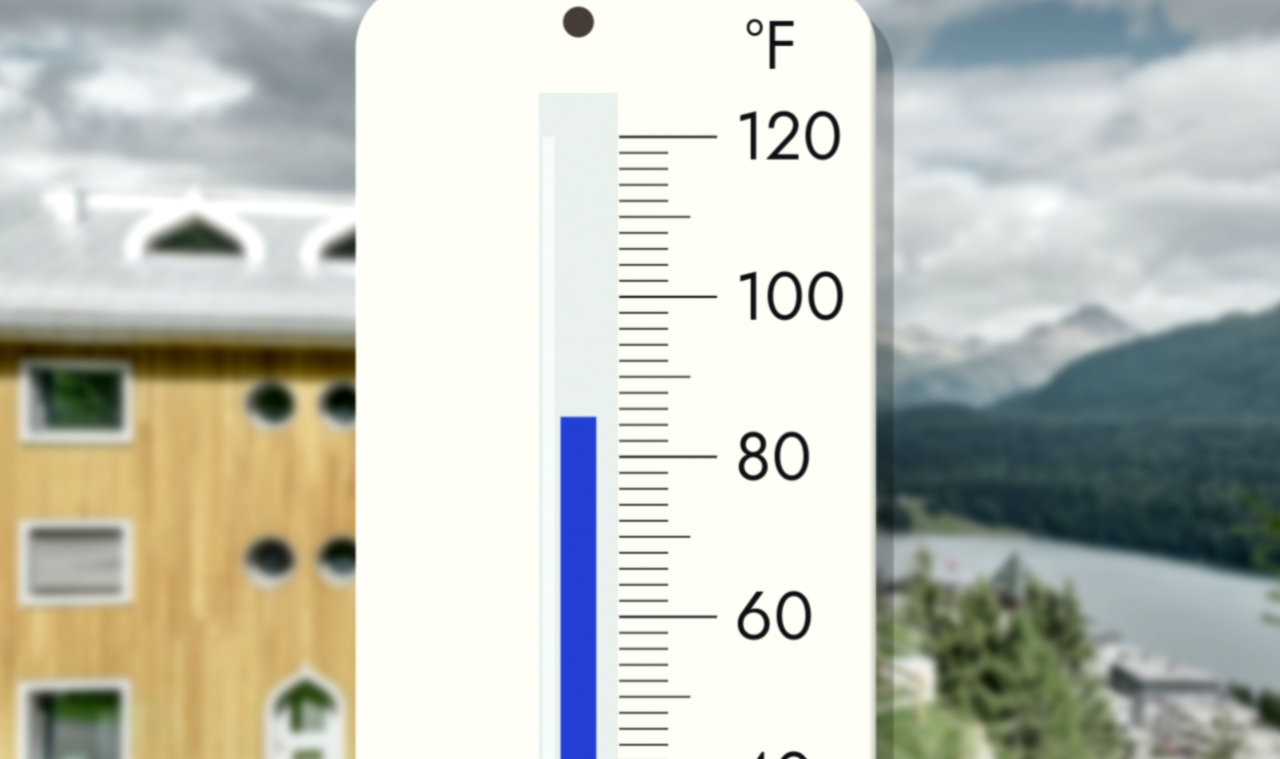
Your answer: 85 °F
